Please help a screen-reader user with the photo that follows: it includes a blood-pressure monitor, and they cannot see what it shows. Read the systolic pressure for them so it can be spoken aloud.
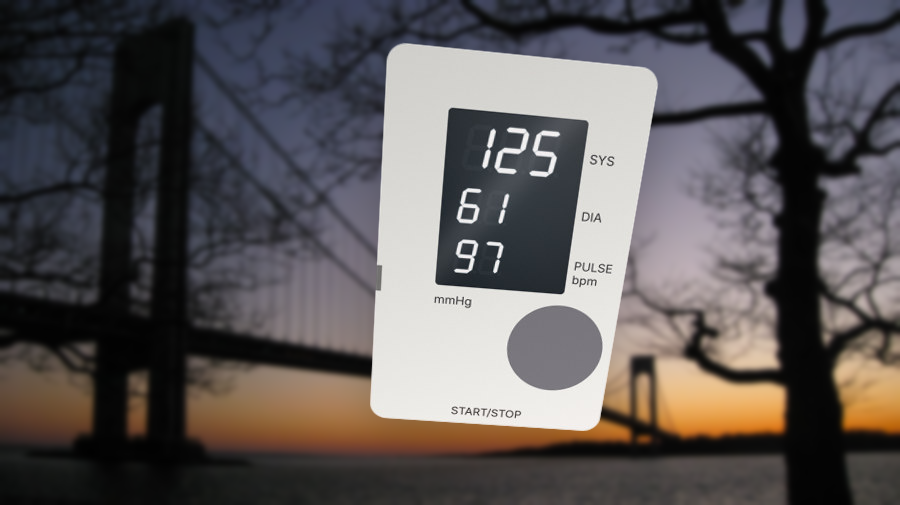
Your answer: 125 mmHg
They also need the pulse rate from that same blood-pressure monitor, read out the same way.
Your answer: 97 bpm
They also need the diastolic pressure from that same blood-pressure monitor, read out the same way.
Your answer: 61 mmHg
